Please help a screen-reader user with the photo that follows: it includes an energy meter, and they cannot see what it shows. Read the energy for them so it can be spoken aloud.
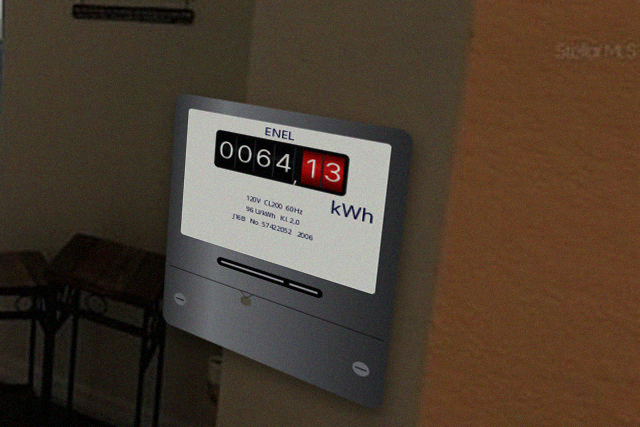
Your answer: 64.13 kWh
